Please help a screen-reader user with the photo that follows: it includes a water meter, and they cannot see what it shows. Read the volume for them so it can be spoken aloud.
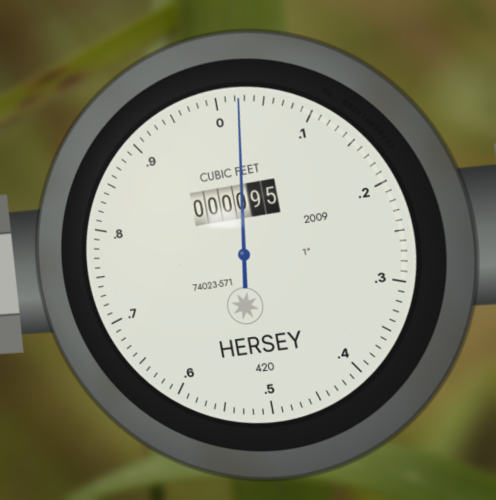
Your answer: 95.02 ft³
